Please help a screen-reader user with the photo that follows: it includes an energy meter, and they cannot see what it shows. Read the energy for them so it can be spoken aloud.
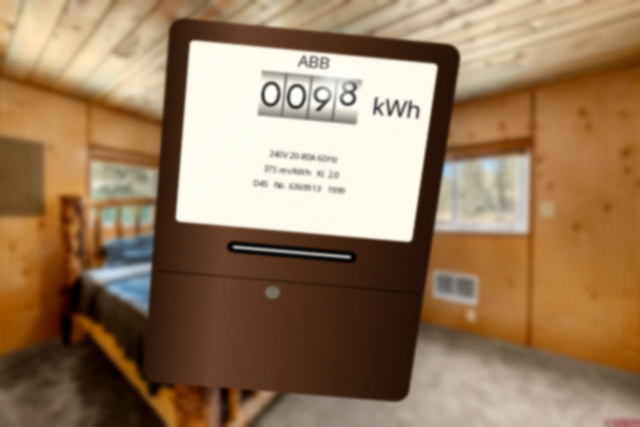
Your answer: 98 kWh
